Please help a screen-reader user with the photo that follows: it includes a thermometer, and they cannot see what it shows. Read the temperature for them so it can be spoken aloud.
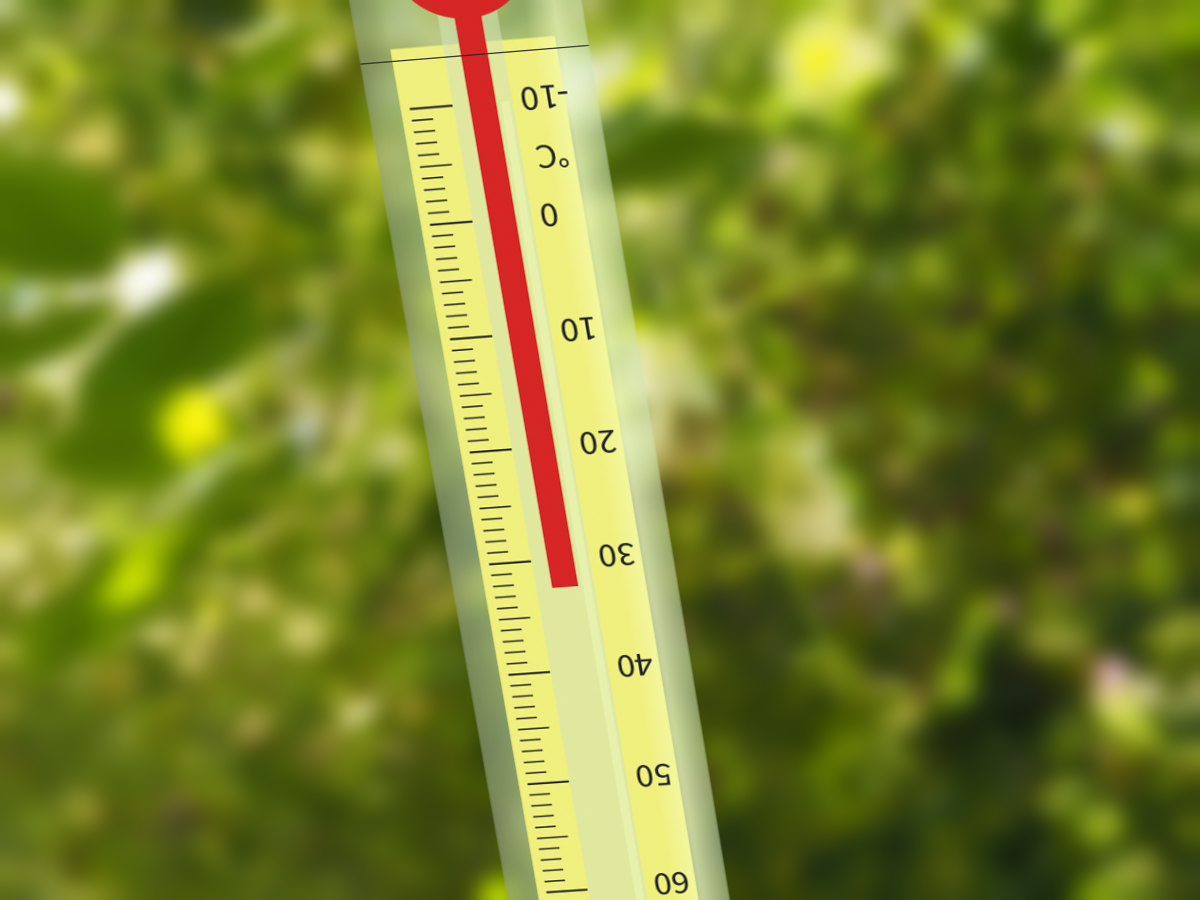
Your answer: 32.5 °C
